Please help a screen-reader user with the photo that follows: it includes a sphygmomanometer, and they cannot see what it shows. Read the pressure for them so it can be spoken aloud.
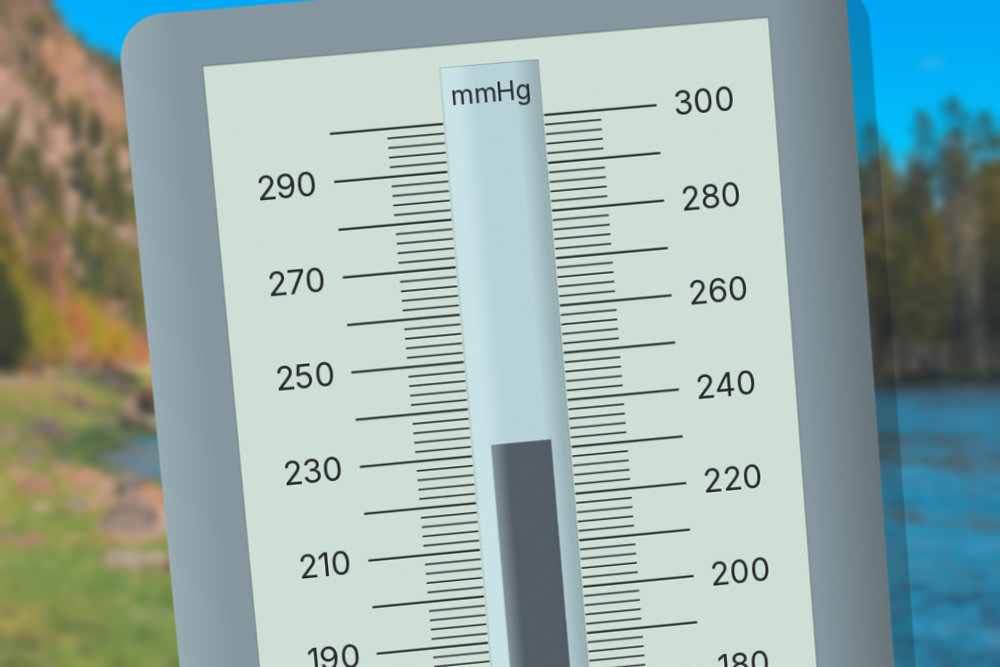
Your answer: 232 mmHg
